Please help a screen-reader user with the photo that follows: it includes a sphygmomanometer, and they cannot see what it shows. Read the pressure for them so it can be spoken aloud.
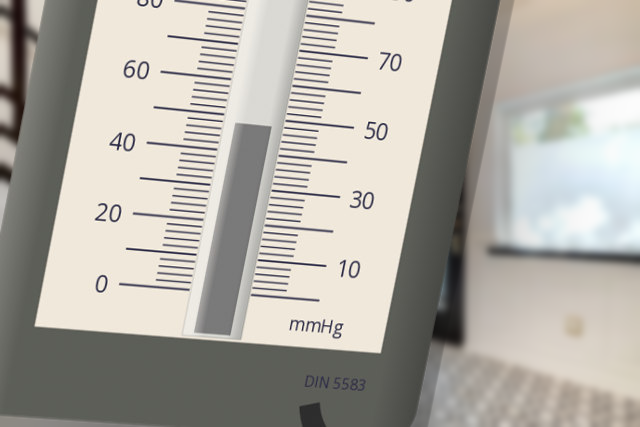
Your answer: 48 mmHg
